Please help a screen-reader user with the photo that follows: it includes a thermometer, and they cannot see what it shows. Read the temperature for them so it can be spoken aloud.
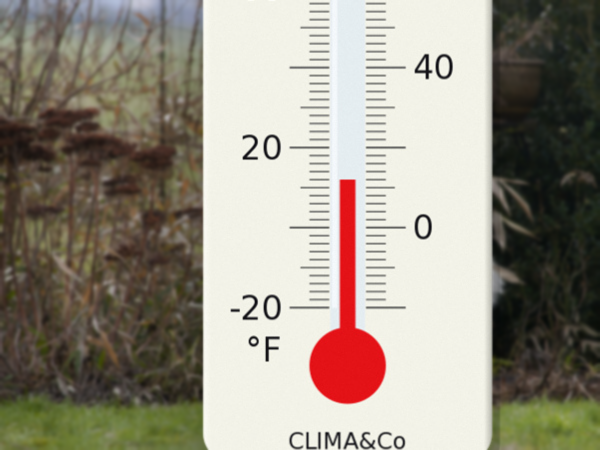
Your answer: 12 °F
